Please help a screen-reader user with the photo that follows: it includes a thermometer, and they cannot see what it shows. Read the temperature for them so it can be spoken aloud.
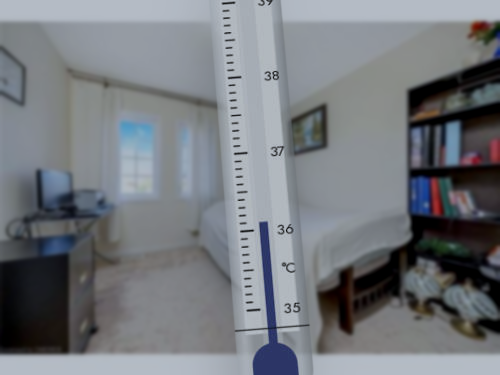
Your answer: 36.1 °C
